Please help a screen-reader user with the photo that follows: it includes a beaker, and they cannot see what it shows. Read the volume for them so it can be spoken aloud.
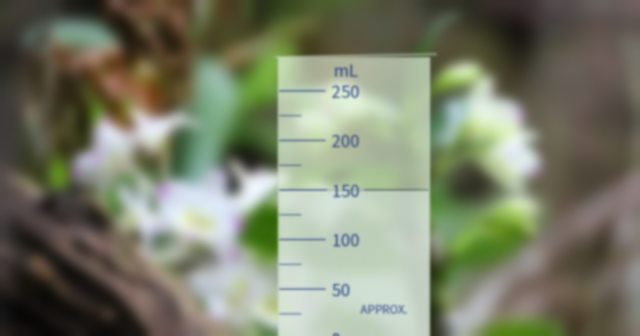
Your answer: 150 mL
